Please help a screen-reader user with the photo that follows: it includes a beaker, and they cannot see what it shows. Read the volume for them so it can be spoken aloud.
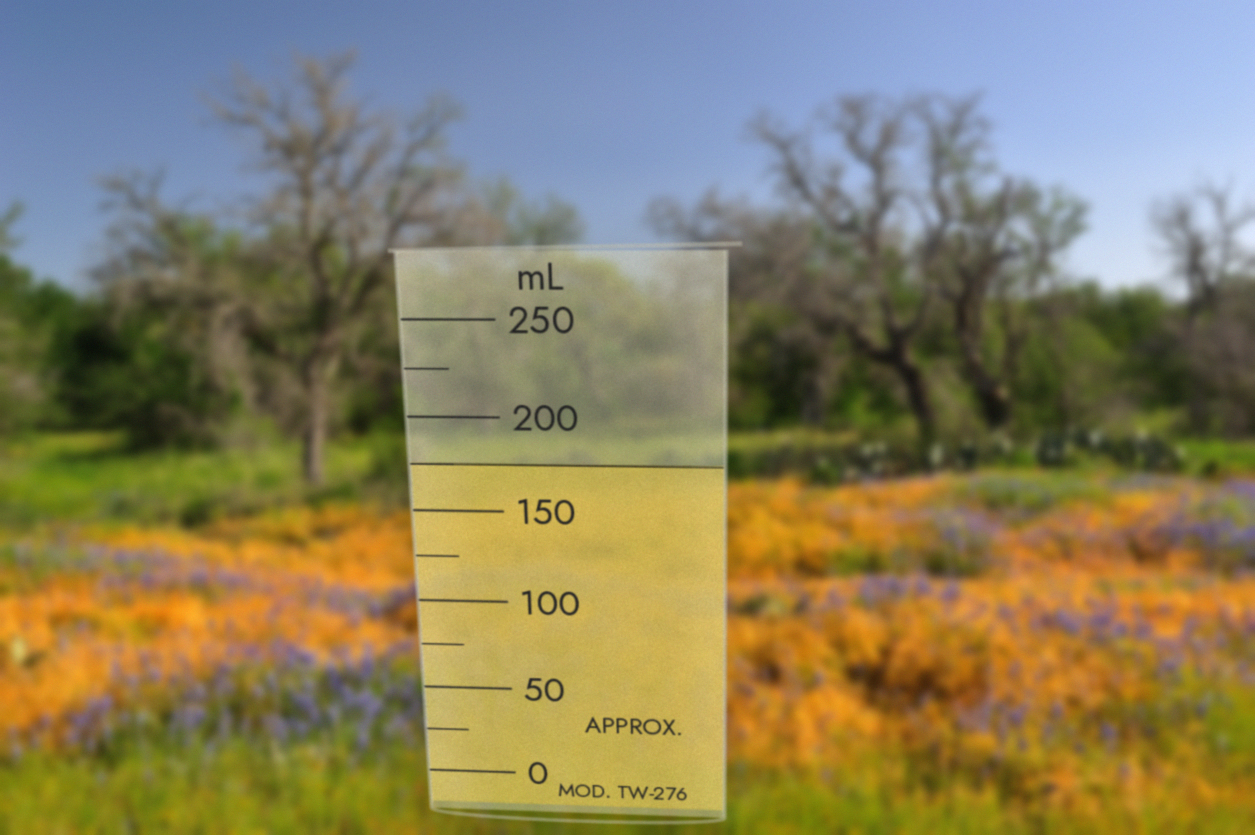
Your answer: 175 mL
